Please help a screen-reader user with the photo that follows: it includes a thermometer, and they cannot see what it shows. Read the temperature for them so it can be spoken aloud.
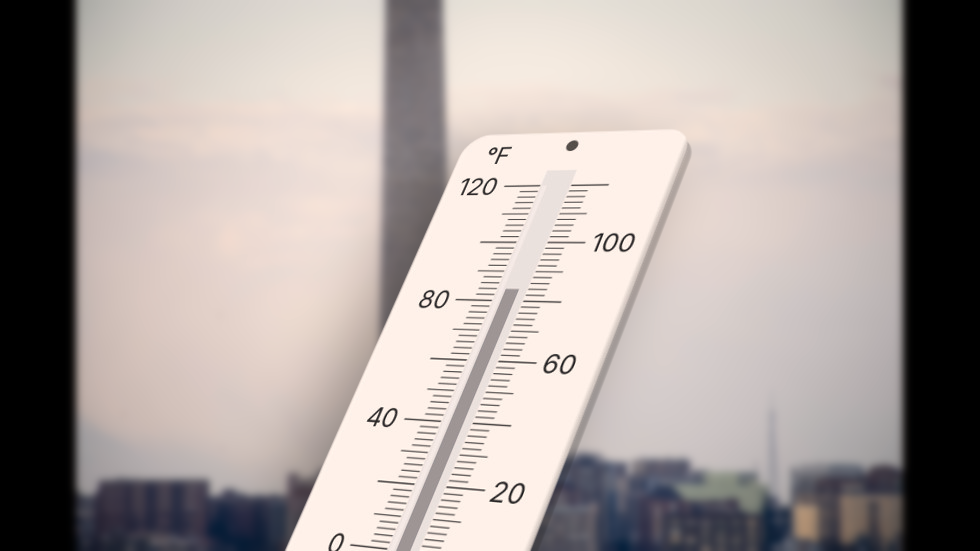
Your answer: 84 °F
